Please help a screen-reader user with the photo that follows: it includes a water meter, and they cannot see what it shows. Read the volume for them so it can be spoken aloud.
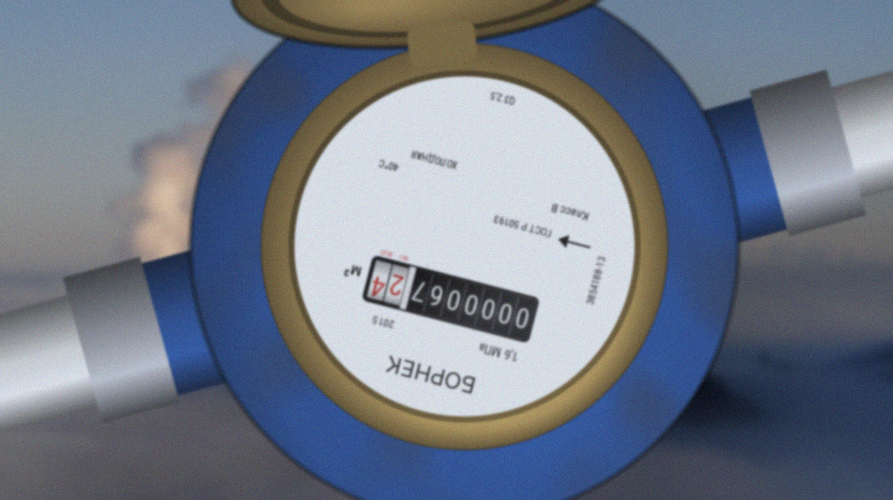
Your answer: 67.24 m³
